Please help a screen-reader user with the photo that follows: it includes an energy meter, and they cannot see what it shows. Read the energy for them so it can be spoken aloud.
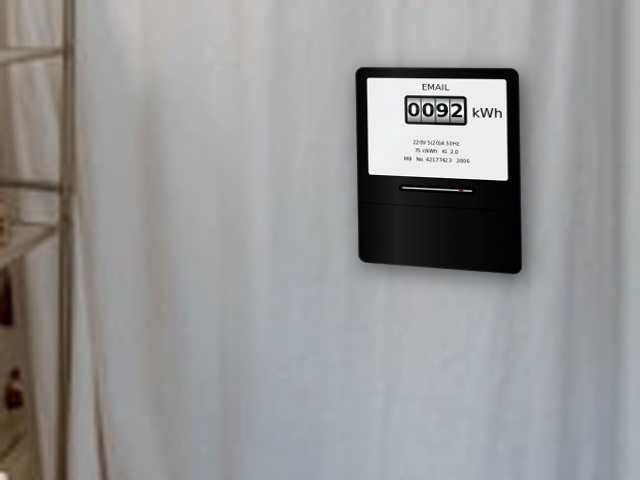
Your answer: 92 kWh
